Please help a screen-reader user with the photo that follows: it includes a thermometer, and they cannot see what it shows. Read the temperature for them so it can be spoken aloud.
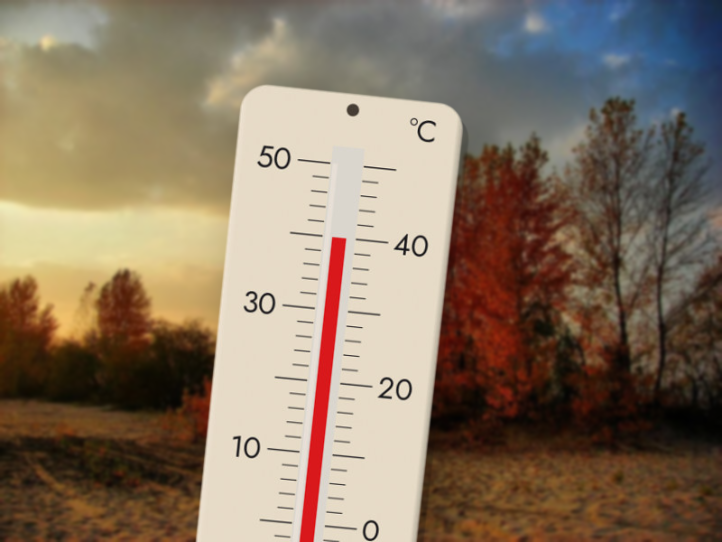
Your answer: 40 °C
